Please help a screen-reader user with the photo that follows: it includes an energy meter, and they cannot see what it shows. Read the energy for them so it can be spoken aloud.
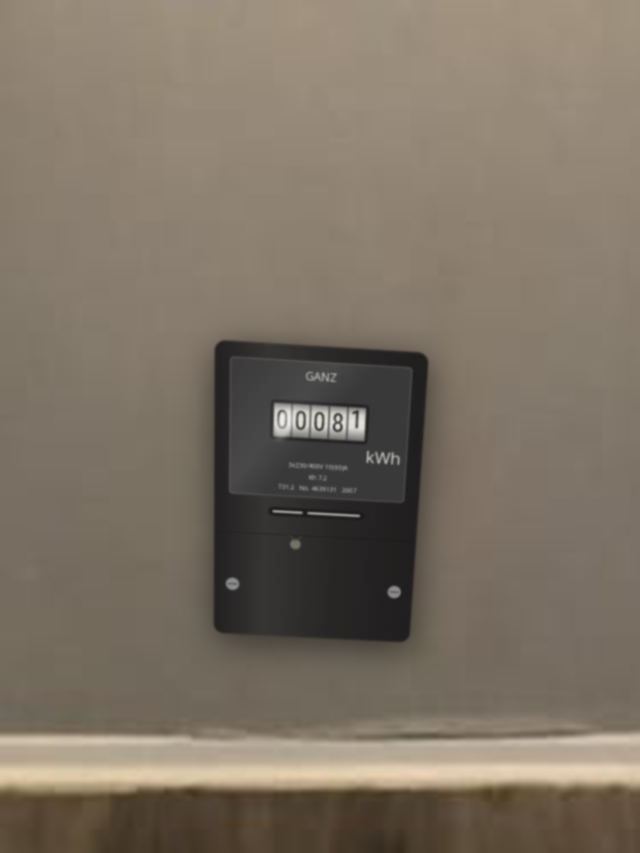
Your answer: 81 kWh
